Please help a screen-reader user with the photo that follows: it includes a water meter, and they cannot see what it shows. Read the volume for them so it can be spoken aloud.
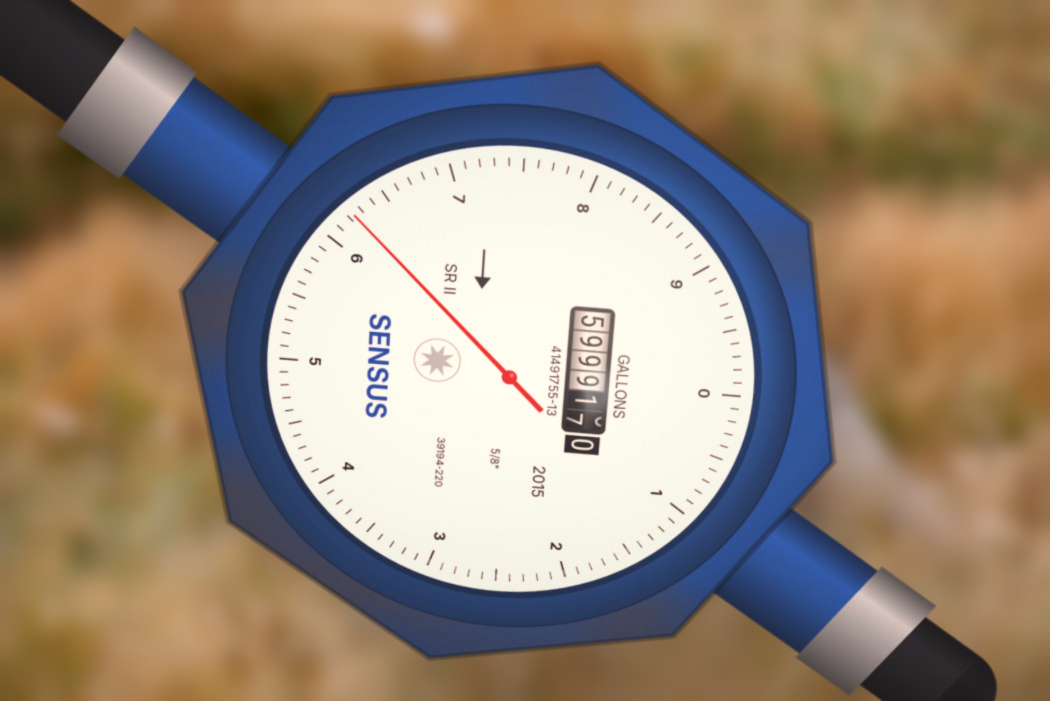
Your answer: 5999166.2 gal
